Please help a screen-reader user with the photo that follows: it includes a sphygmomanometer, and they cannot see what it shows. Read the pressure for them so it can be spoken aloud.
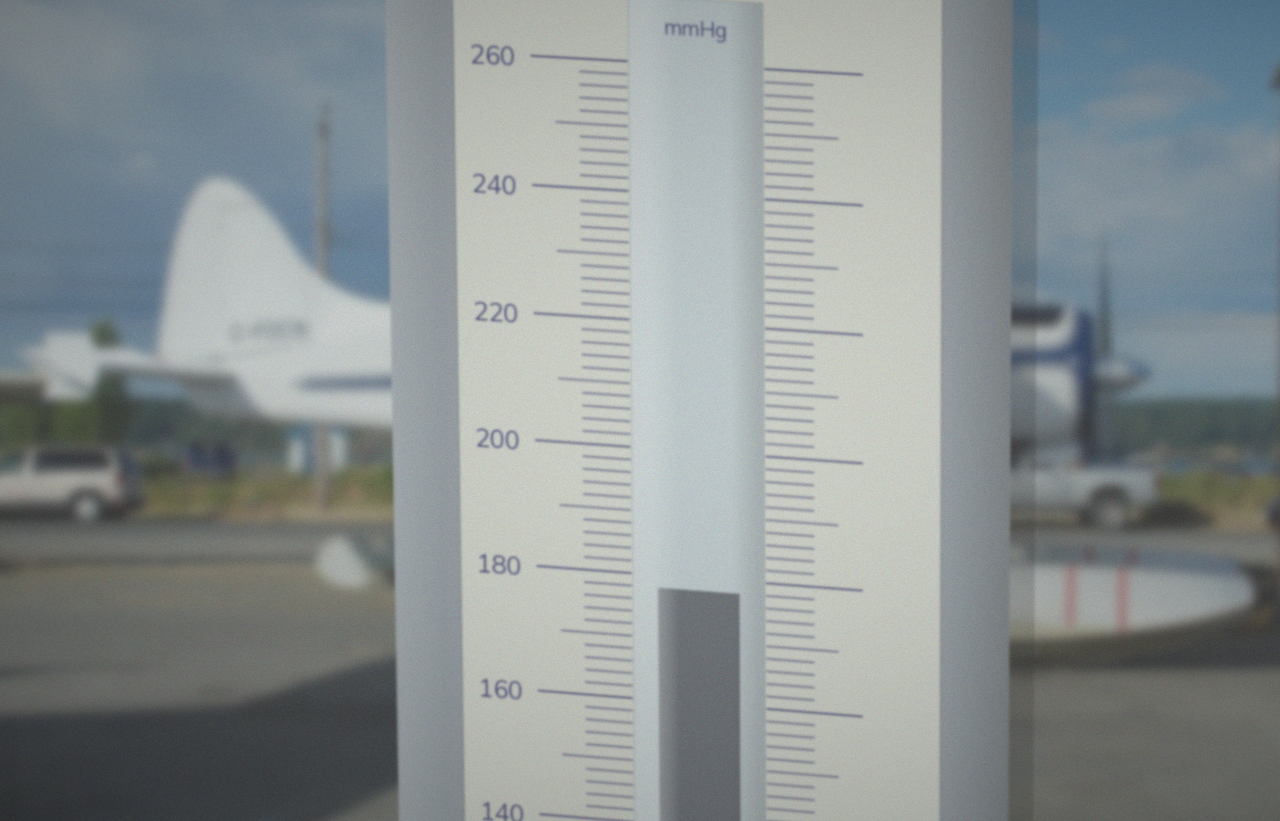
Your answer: 178 mmHg
